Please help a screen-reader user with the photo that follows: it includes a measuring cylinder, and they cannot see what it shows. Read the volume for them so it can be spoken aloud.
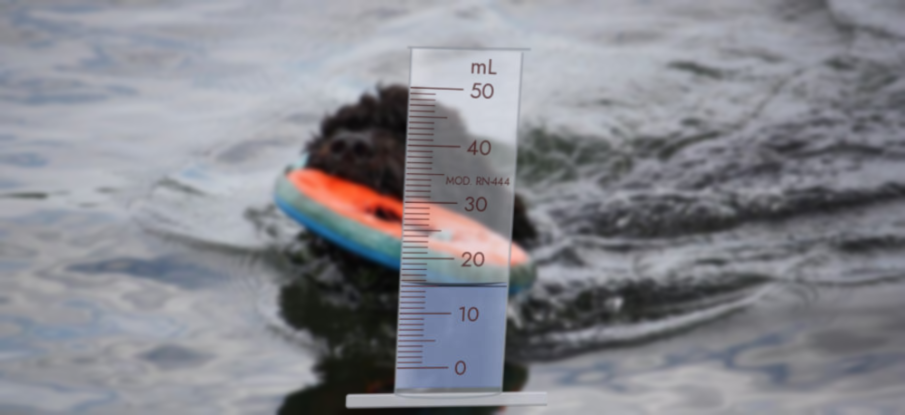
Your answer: 15 mL
